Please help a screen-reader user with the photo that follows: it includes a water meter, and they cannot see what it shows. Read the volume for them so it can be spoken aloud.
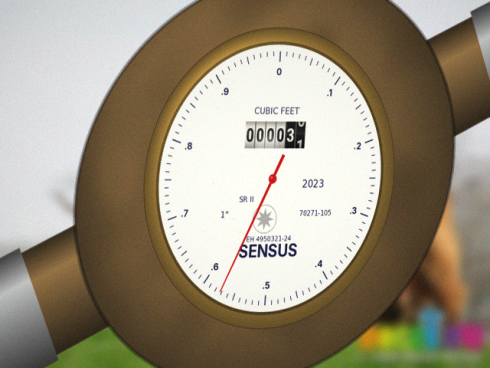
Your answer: 30.57 ft³
